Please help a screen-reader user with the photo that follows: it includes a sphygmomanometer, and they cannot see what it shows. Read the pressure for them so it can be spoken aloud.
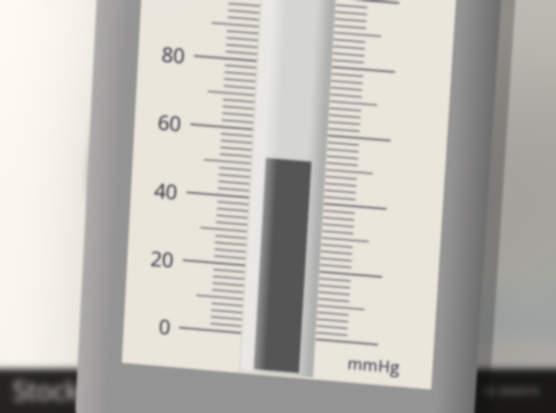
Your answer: 52 mmHg
